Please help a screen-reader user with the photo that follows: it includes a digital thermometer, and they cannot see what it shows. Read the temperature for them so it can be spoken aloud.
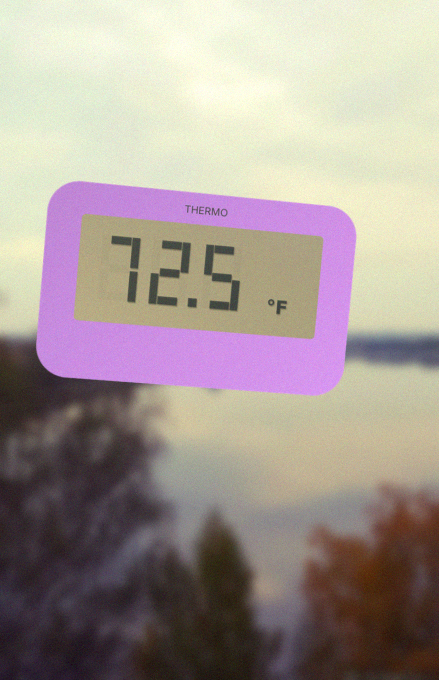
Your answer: 72.5 °F
